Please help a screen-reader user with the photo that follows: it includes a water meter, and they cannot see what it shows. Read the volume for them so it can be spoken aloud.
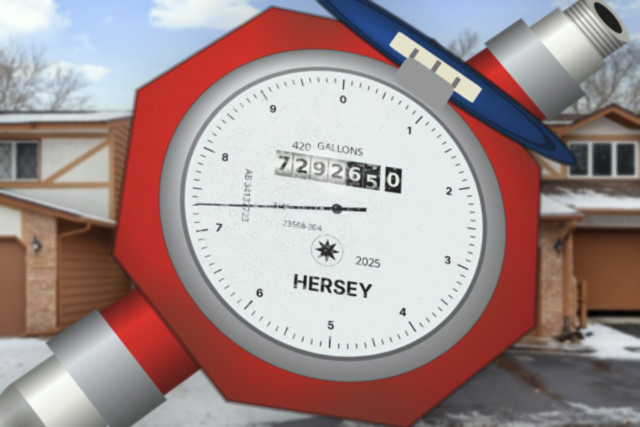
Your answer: 7292647.3 gal
